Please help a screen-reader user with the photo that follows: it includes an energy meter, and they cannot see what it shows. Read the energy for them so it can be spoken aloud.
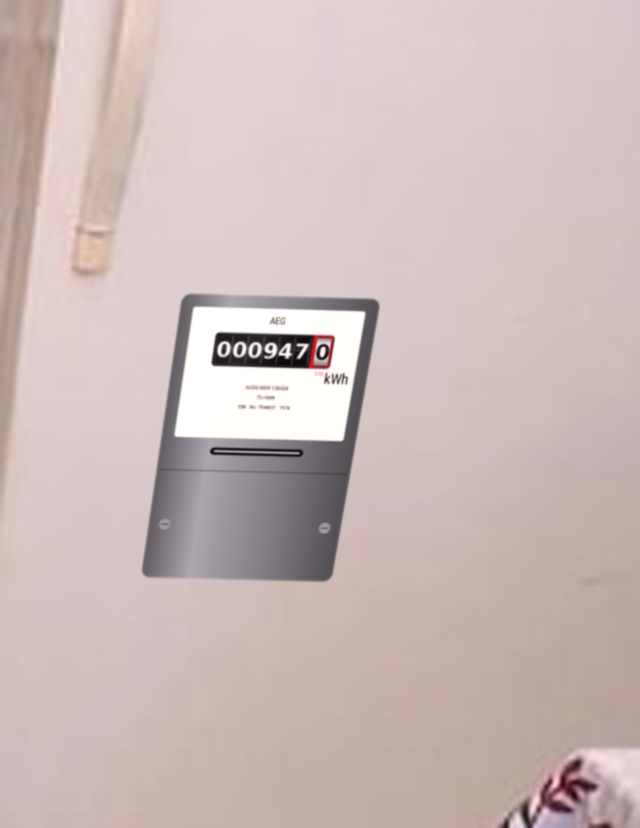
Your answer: 947.0 kWh
